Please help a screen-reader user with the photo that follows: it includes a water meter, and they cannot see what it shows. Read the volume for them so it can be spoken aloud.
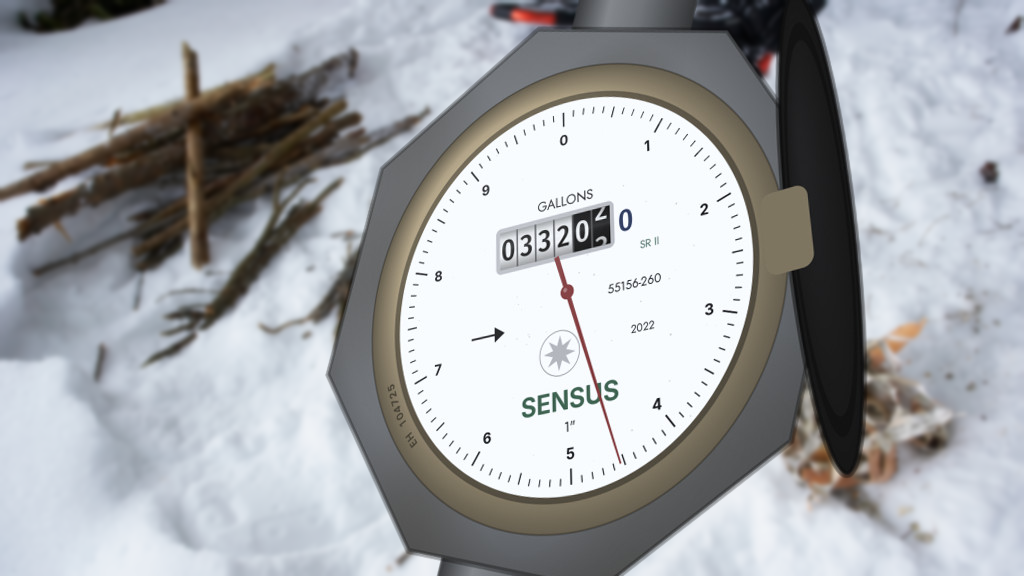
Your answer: 332024.5 gal
